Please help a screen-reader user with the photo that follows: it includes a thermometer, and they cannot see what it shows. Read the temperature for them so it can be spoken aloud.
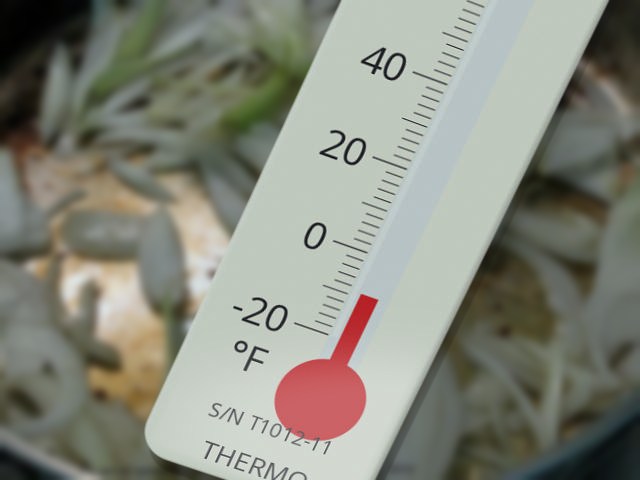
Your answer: -9 °F
